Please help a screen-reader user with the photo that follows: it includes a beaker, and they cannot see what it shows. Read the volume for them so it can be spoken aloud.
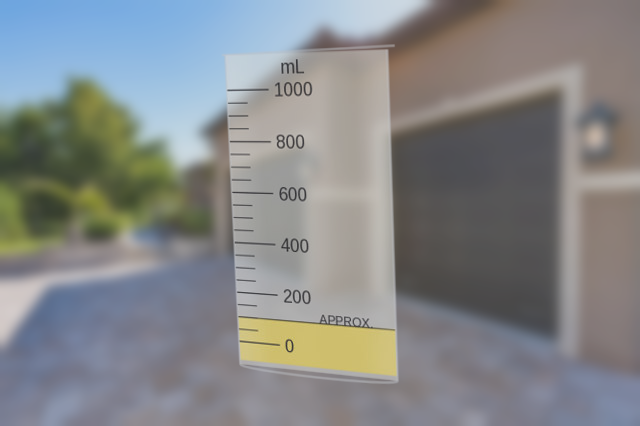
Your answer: 100 mL
